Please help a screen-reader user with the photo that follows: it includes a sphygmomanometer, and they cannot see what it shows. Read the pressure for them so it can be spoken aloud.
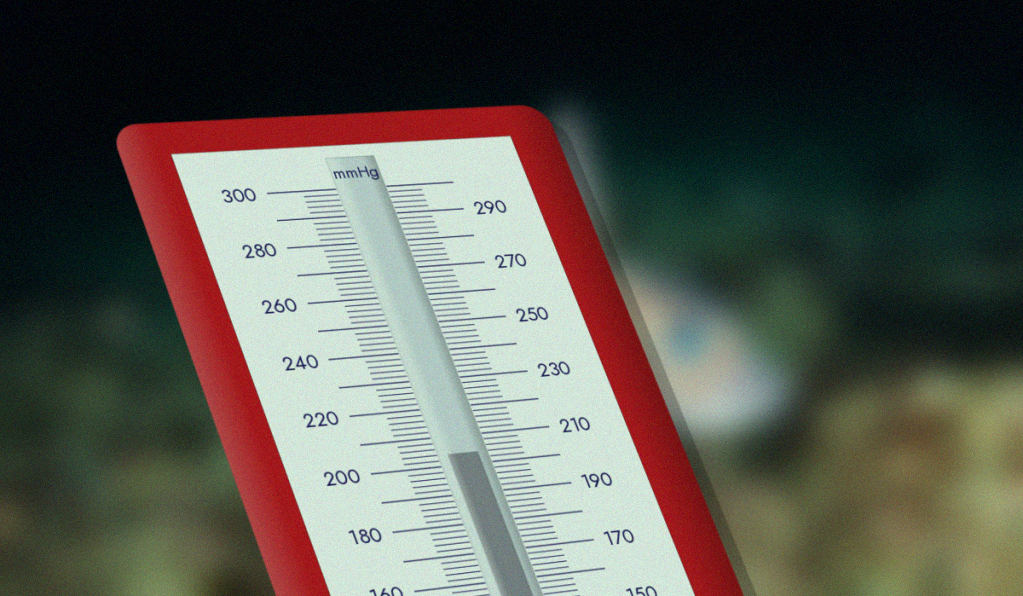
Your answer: 204 mmHg
